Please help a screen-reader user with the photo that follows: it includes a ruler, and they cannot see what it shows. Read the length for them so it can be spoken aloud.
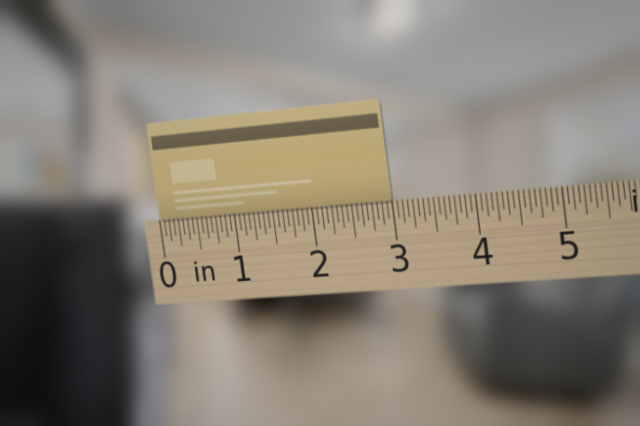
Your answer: 3 in
